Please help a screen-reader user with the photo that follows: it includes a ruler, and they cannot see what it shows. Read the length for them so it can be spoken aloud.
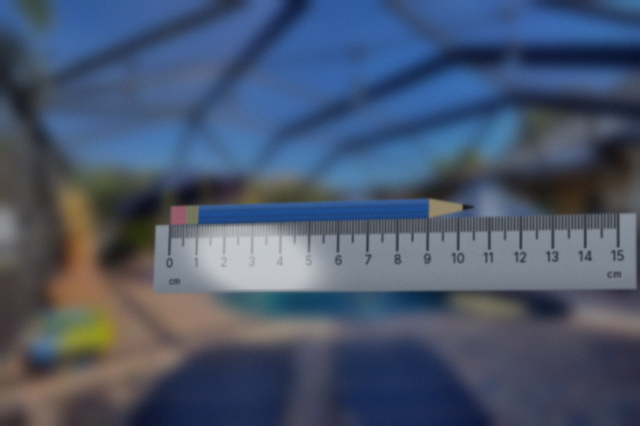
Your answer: 10.5 cm
